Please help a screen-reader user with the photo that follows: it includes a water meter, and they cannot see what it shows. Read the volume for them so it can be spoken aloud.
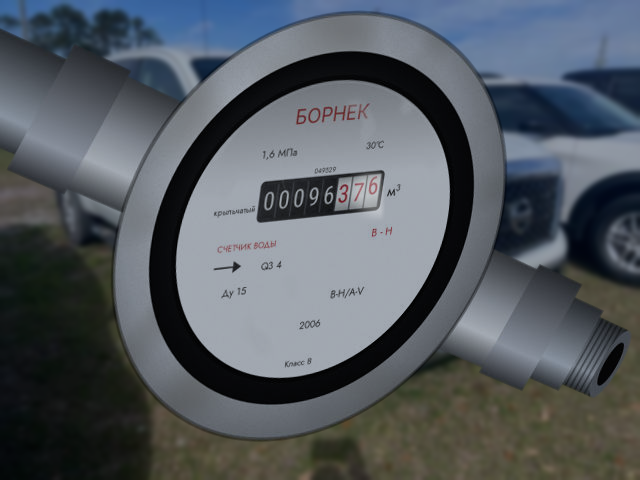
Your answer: 96.376 m³
